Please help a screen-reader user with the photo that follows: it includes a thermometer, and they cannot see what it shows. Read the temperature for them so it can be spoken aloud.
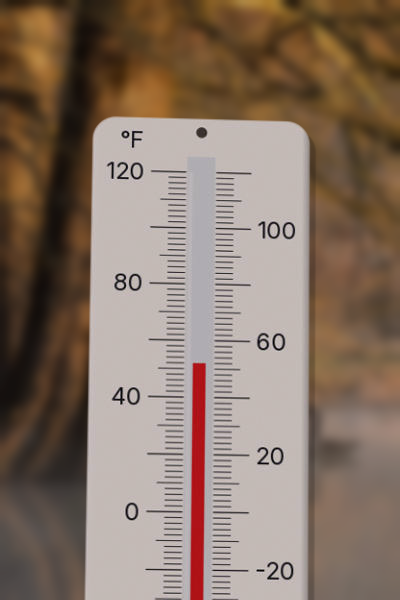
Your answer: 52 °F
